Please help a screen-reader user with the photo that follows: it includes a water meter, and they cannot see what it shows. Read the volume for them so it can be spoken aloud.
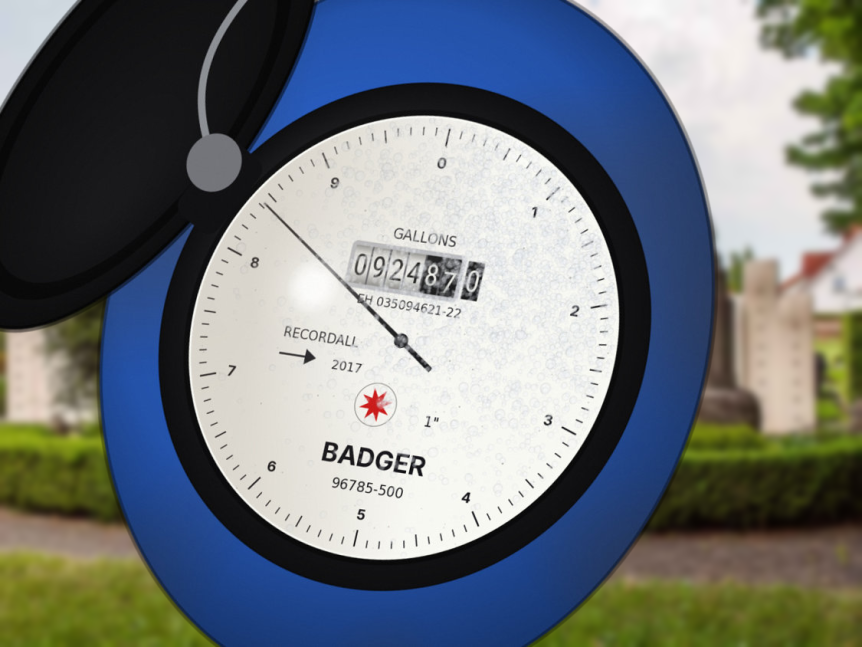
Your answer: 924868.4 gal
